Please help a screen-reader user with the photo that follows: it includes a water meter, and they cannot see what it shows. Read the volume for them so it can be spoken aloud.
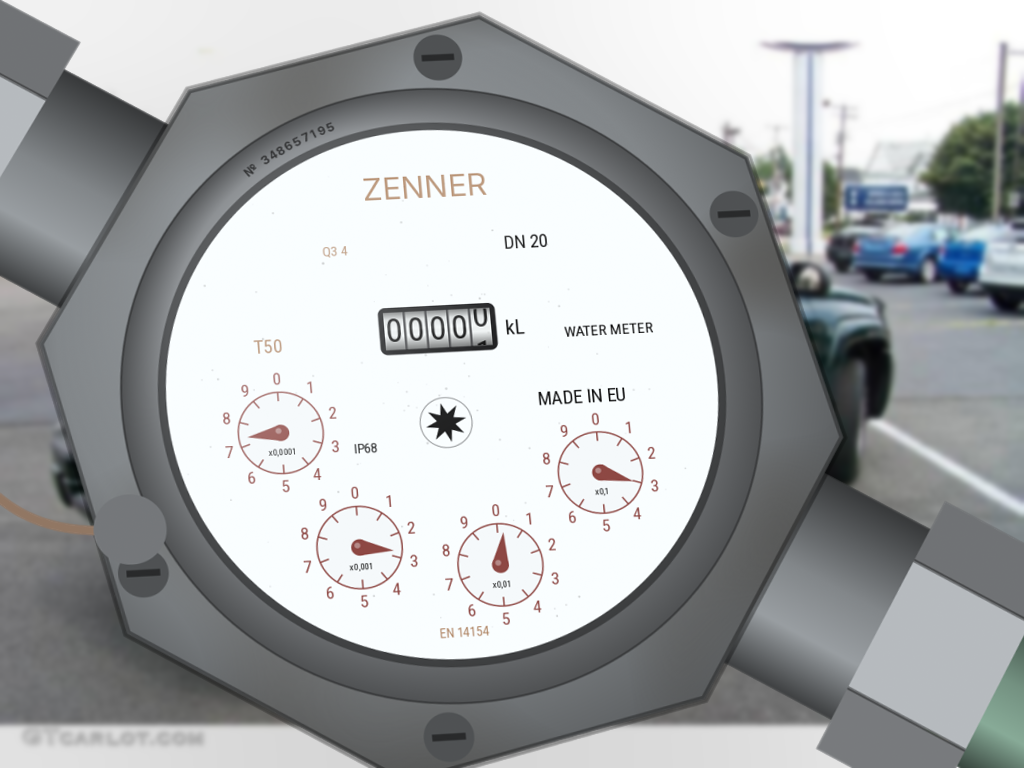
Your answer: 0.3027 kL
